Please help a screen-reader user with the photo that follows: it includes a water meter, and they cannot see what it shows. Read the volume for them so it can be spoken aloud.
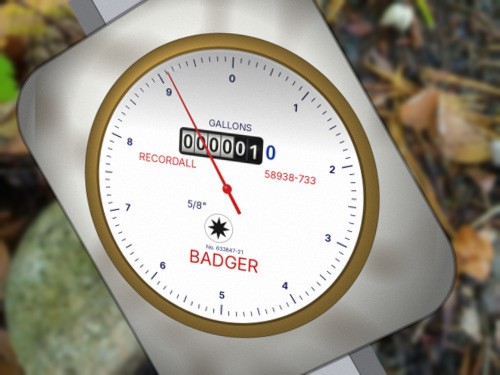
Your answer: 9.1 gal
